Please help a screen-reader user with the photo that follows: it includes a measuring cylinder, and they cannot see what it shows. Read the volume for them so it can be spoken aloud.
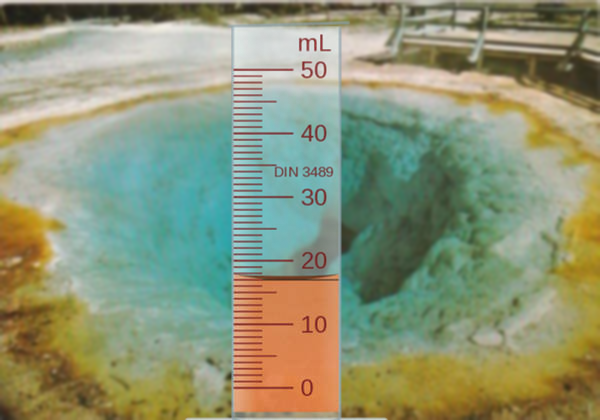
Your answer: 17 mL
